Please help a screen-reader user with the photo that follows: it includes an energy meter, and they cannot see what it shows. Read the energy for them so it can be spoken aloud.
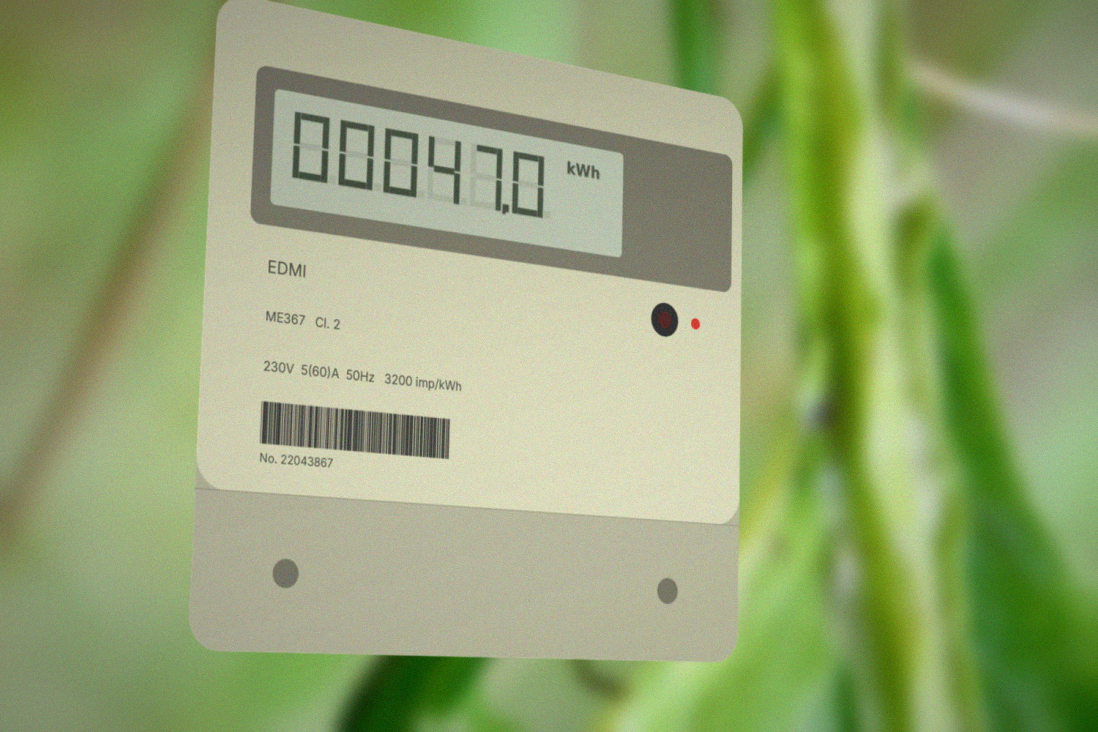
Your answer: 47.0 kWh
